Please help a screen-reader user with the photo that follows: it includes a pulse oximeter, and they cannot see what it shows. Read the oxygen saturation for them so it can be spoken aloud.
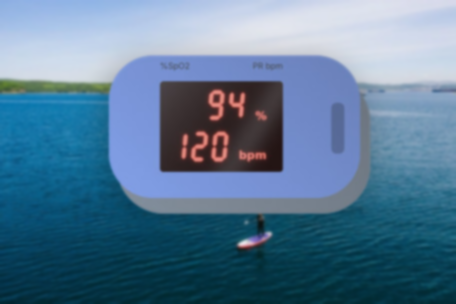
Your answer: 94 %
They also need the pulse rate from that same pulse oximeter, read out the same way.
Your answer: 120 bpm
